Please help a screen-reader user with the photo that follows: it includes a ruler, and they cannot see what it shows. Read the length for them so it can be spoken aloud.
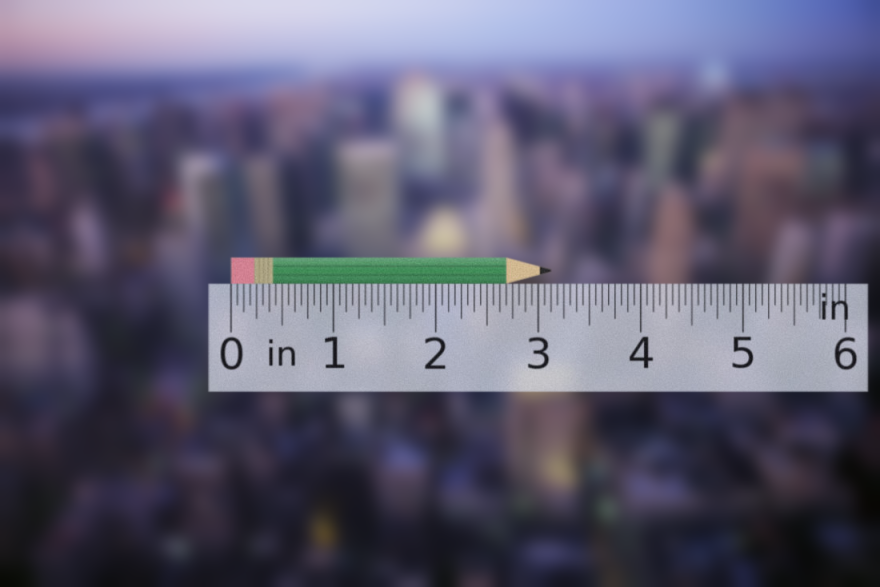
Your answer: 3.125 in
